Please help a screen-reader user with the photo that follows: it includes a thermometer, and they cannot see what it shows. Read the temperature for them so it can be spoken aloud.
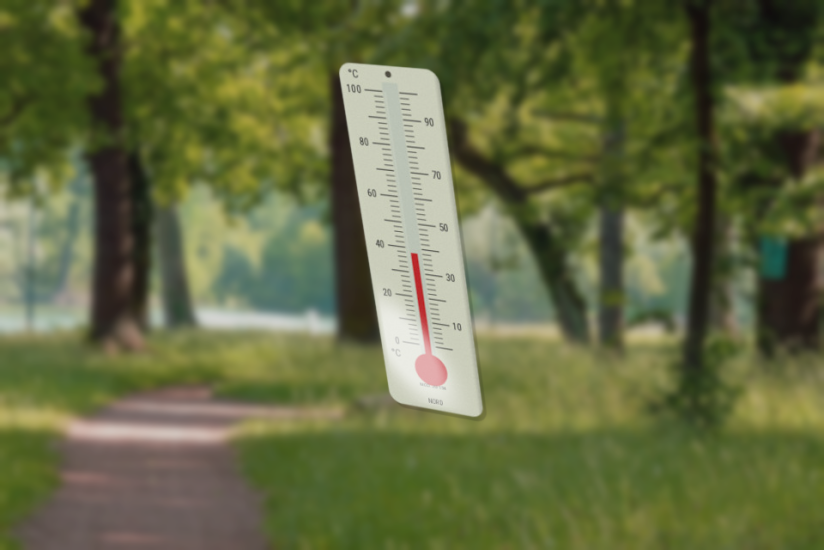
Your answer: 38 °C
